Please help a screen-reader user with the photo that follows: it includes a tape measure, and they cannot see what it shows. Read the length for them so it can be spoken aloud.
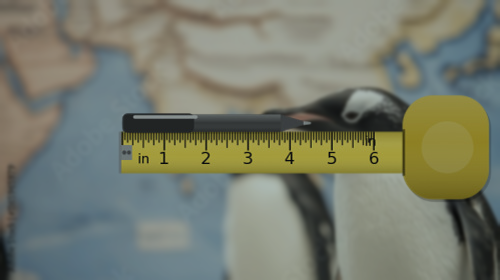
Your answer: 4.5 in
